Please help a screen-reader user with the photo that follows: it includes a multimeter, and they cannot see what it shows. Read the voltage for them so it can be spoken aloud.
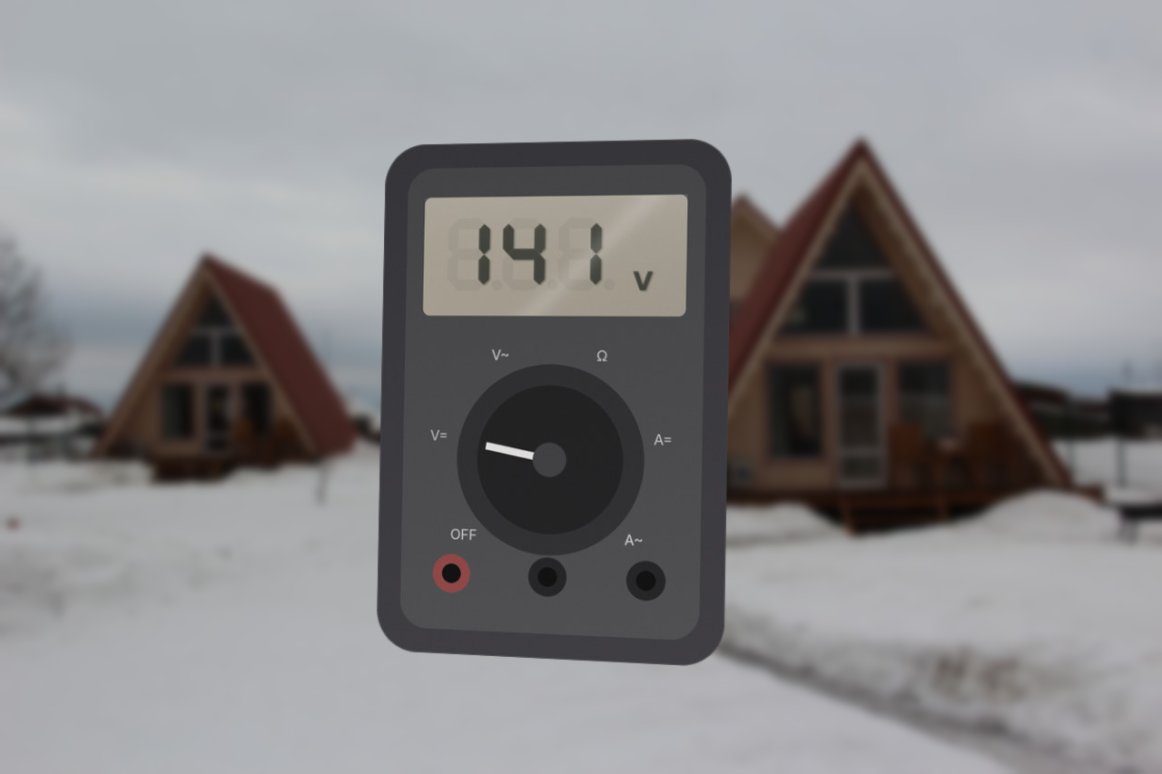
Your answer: 141 V
